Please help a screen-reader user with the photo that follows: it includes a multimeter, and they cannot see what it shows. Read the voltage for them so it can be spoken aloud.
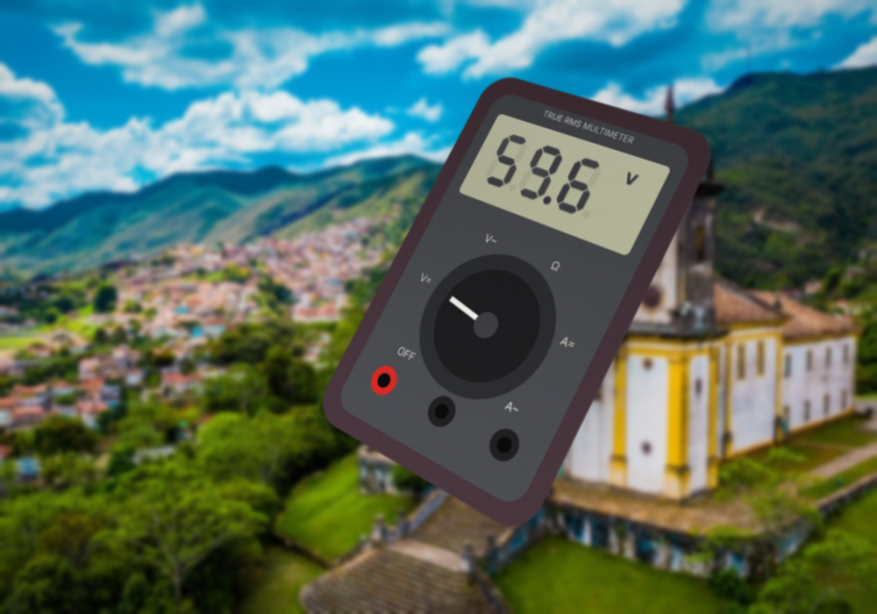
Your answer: 59.6 V
